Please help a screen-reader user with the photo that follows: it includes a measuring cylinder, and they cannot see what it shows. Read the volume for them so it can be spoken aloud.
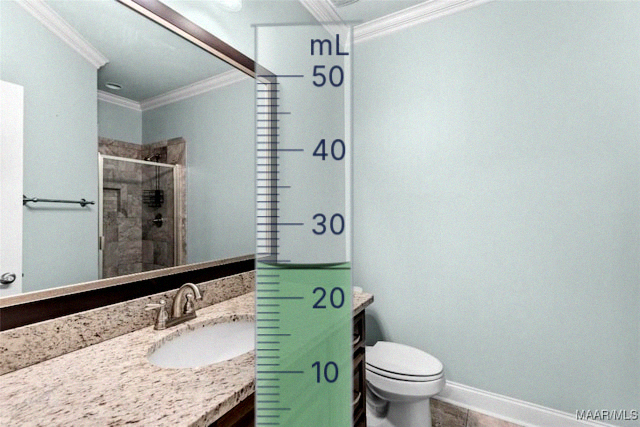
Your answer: 24 mL
